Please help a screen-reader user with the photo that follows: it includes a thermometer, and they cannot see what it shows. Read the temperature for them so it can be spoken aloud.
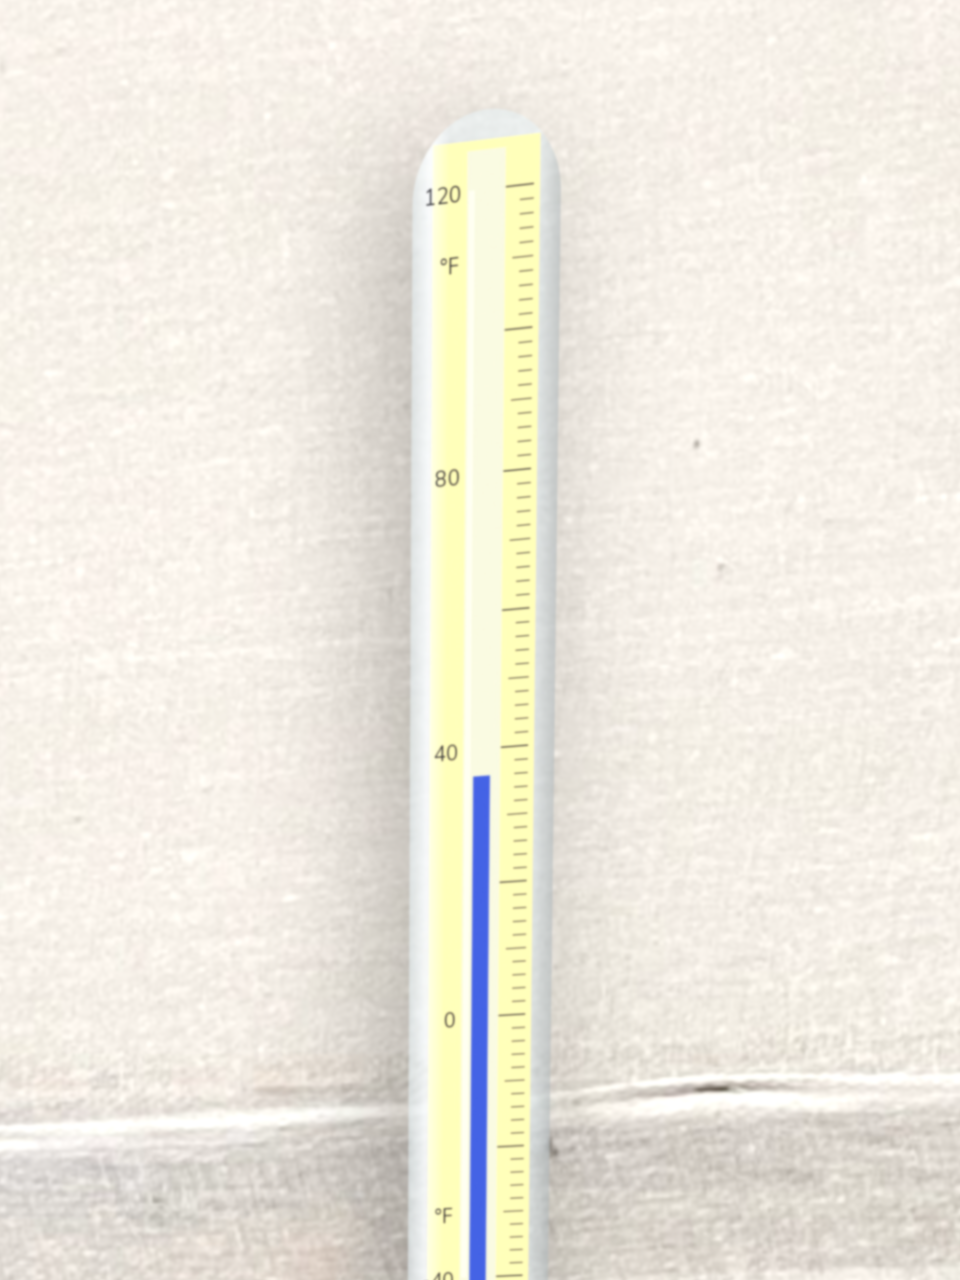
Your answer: 36 °F
